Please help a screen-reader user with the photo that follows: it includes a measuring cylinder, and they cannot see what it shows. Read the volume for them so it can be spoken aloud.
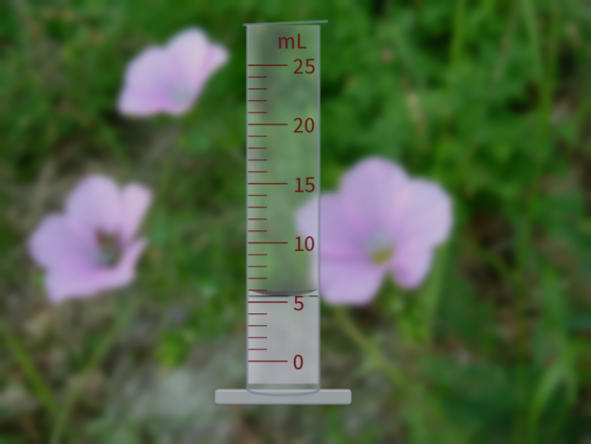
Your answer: 5.5 mL
